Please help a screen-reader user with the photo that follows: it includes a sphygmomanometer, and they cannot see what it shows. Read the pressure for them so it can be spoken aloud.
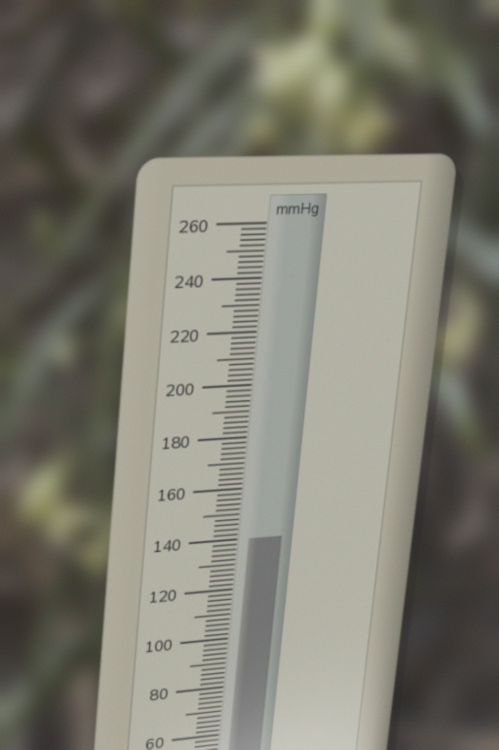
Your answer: 140 mmHg
